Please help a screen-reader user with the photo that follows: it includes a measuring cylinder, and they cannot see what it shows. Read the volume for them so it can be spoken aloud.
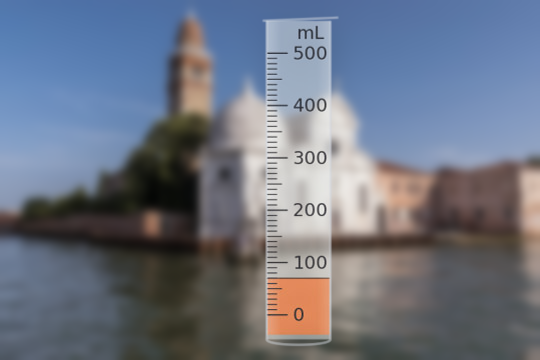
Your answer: 70 mL
